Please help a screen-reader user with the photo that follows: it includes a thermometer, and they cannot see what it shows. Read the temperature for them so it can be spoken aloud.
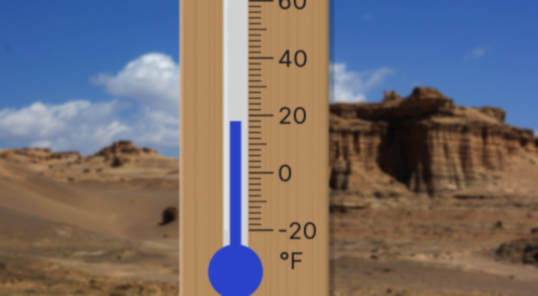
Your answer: 18 °F
